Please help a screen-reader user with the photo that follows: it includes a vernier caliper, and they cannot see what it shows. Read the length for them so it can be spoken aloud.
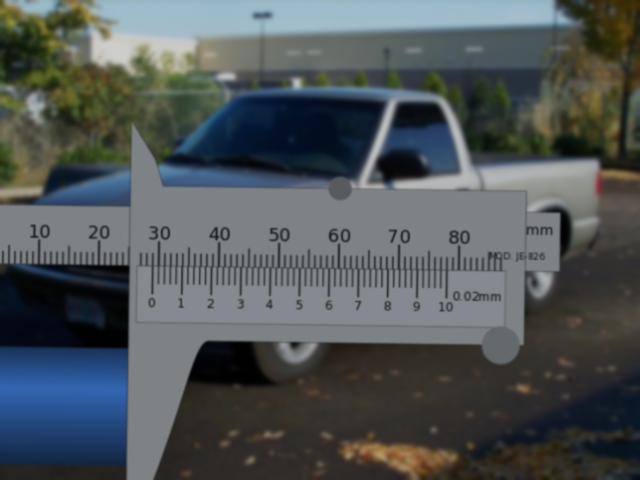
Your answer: 29.0 mm
